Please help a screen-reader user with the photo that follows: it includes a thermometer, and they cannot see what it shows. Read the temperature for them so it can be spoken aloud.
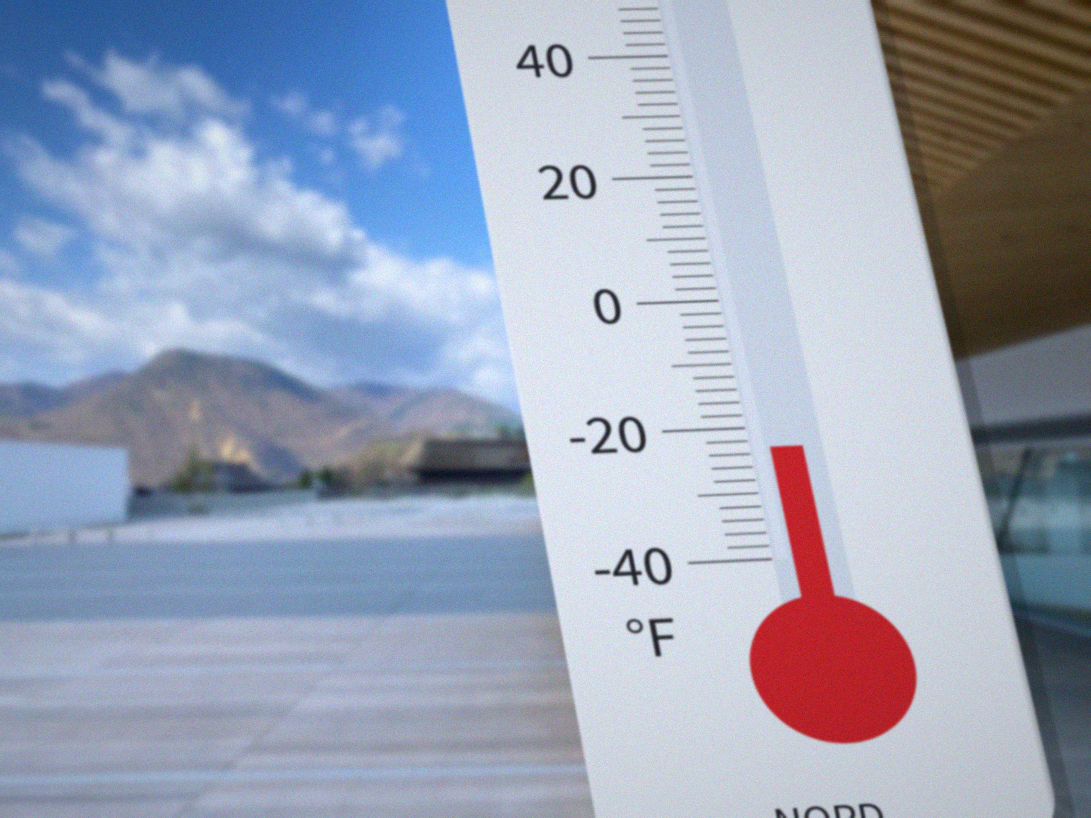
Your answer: -23 °F
